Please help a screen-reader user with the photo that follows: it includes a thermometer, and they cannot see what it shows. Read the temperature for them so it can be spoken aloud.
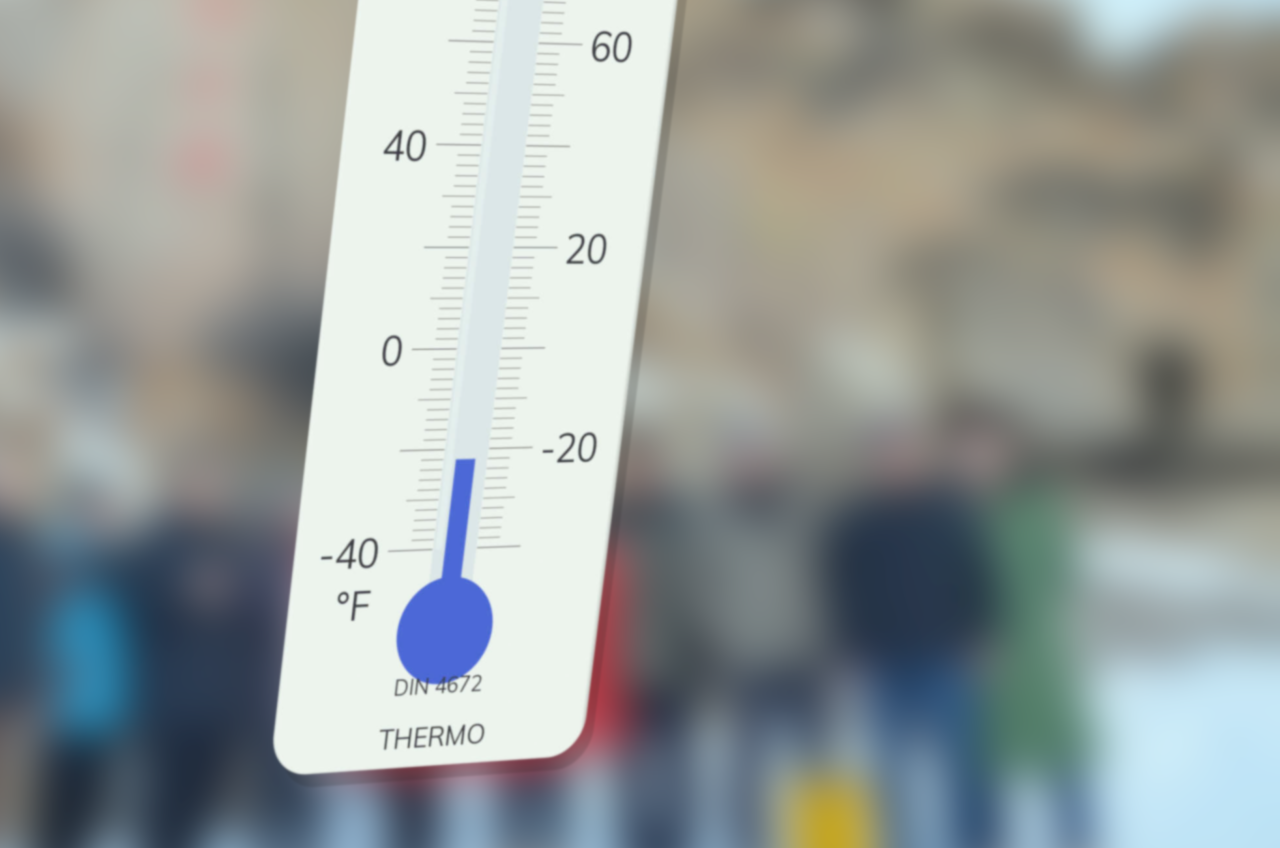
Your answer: -22 °F
